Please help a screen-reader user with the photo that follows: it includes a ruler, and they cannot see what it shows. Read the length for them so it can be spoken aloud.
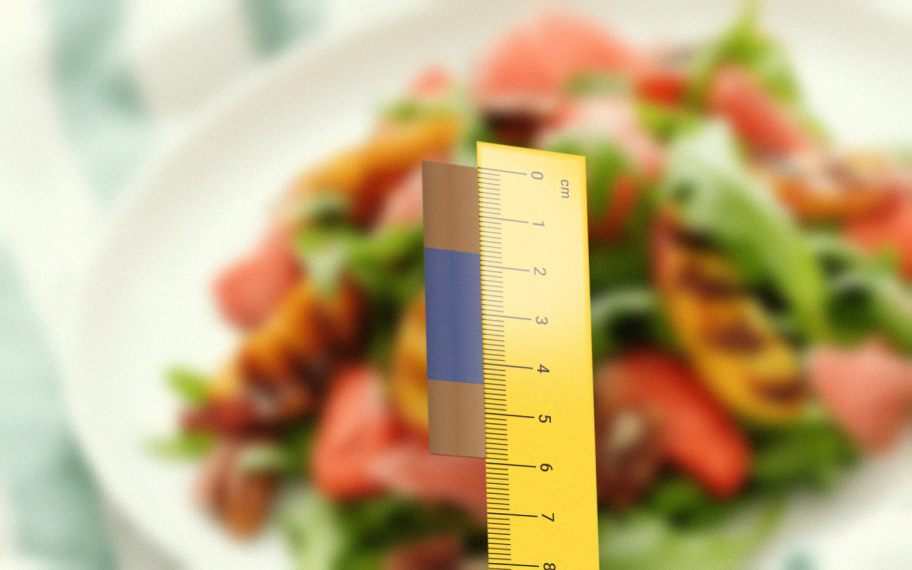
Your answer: 5.9 cm
